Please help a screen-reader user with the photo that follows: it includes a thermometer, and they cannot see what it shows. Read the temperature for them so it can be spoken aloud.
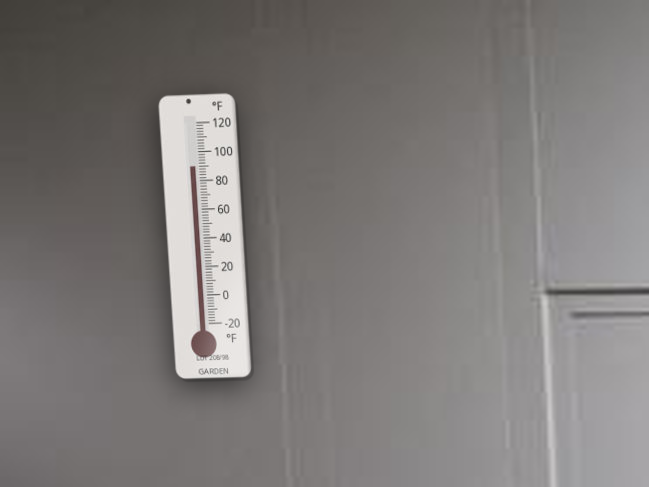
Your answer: 90 °F
